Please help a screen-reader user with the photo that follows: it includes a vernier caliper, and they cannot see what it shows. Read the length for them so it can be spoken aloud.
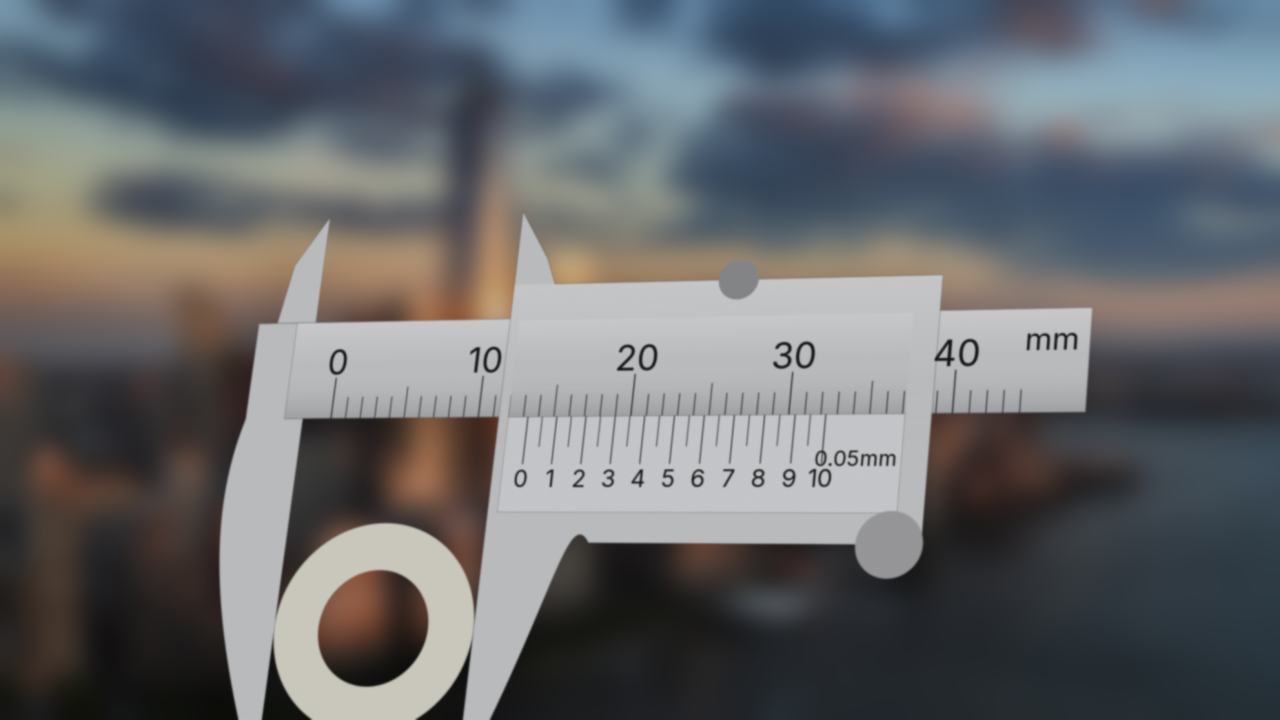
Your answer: 13.3 mm
